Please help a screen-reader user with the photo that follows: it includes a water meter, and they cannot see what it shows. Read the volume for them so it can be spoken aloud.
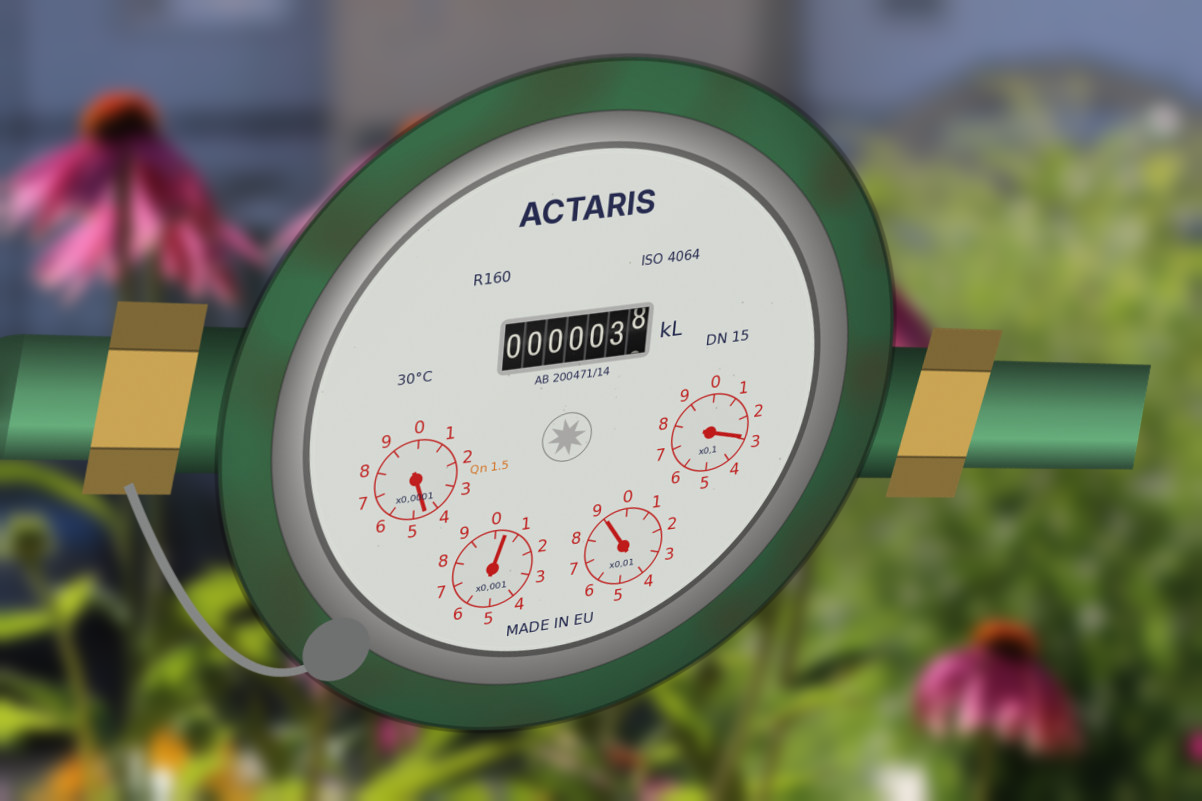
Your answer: 38.2904 kL
